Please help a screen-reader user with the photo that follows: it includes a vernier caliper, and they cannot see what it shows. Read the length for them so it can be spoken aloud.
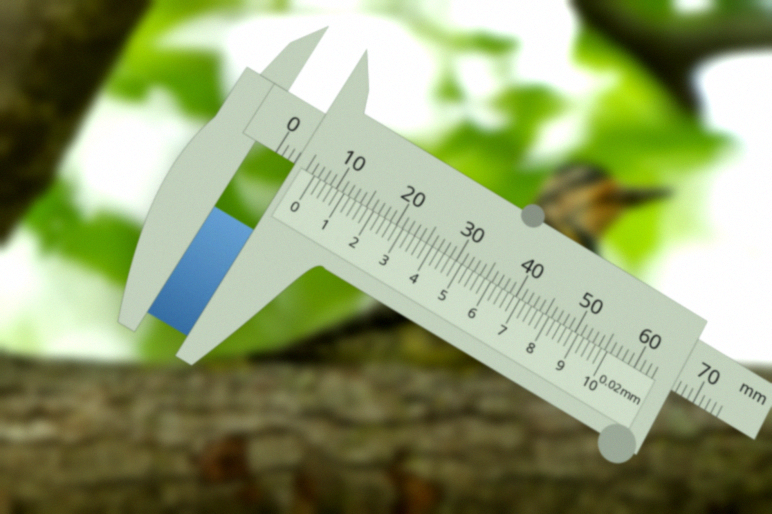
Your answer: 6.4 mm
